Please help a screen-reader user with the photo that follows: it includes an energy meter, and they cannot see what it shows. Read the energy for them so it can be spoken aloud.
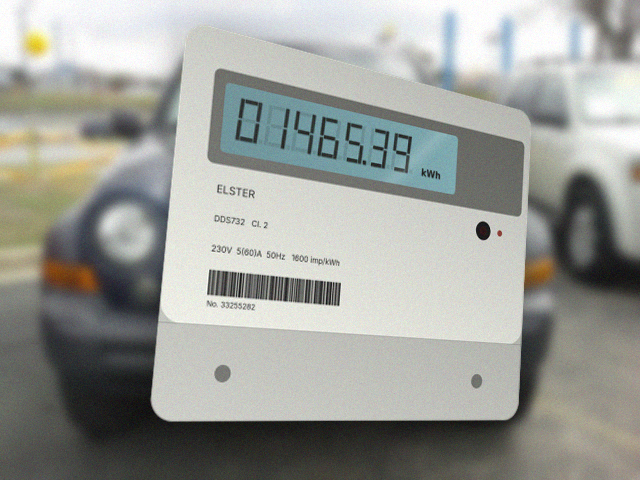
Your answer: 1465.39 kWh
